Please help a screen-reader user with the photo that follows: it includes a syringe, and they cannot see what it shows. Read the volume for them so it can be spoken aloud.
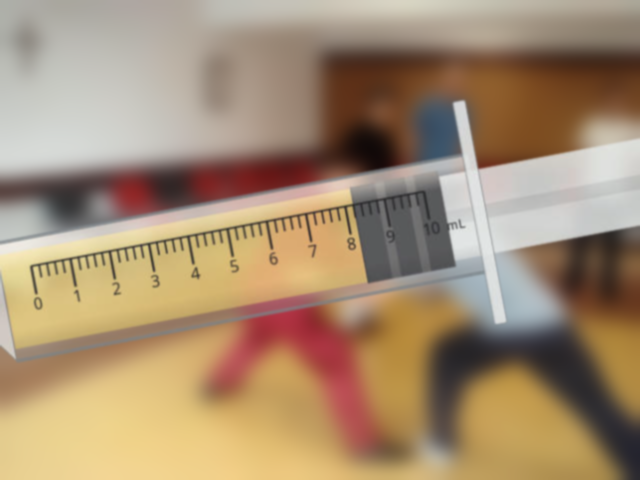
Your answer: 8.2 mL
